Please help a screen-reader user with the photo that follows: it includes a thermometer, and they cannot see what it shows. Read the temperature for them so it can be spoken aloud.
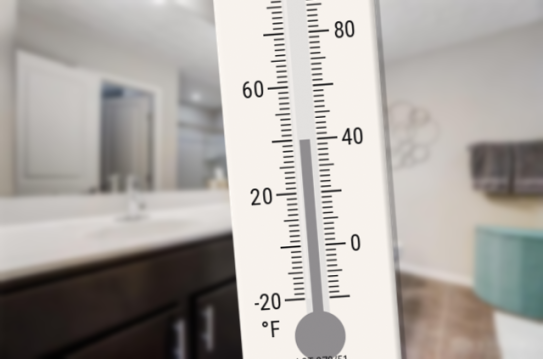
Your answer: 40 °F
